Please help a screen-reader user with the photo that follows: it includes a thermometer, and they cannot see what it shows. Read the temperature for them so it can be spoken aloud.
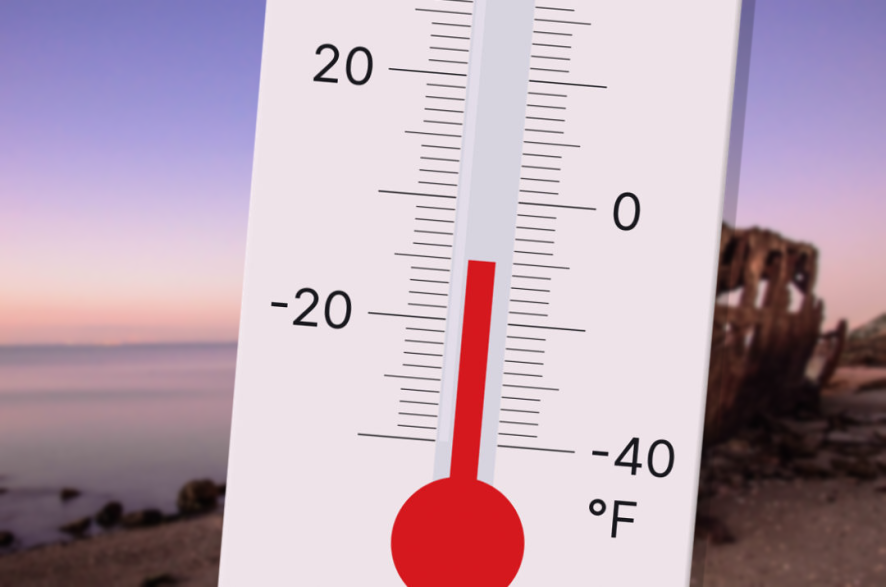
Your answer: -10 °F
